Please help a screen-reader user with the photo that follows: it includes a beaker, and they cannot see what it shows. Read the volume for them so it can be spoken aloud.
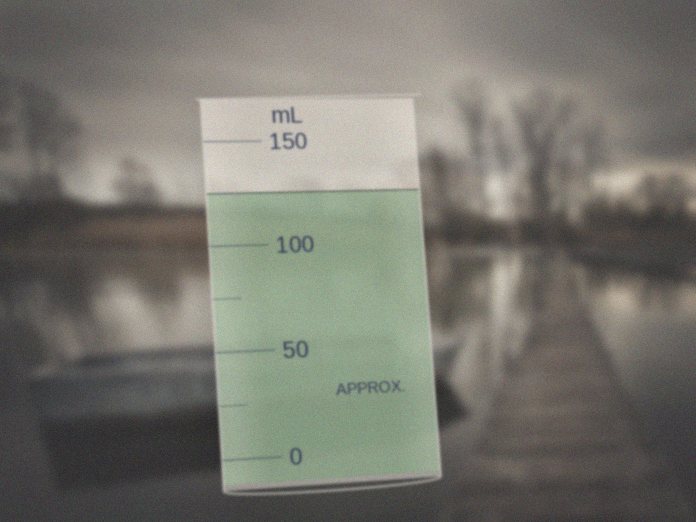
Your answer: 125 mL
